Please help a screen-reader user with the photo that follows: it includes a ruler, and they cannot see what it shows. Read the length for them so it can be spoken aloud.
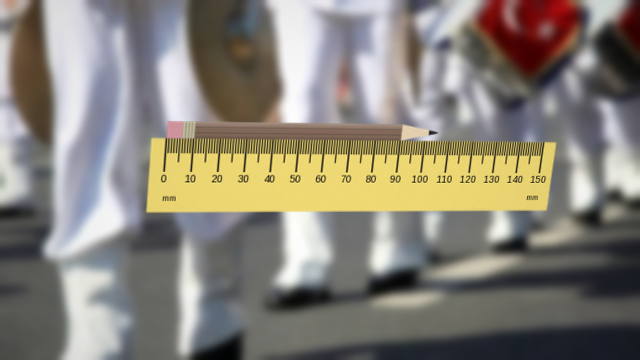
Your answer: 105 mm
